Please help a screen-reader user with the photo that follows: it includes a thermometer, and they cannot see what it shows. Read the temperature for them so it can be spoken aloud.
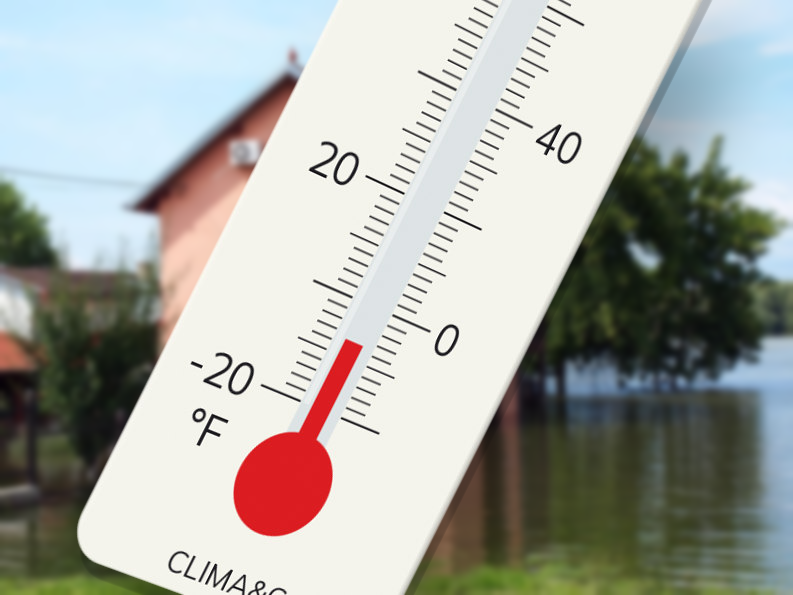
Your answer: -7 °F
